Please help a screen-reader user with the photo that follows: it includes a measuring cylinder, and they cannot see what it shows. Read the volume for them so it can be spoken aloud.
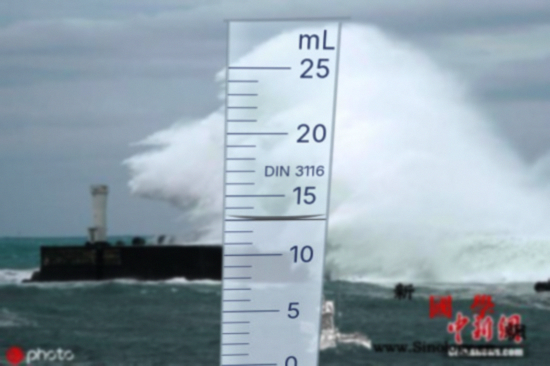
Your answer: 13 mL
